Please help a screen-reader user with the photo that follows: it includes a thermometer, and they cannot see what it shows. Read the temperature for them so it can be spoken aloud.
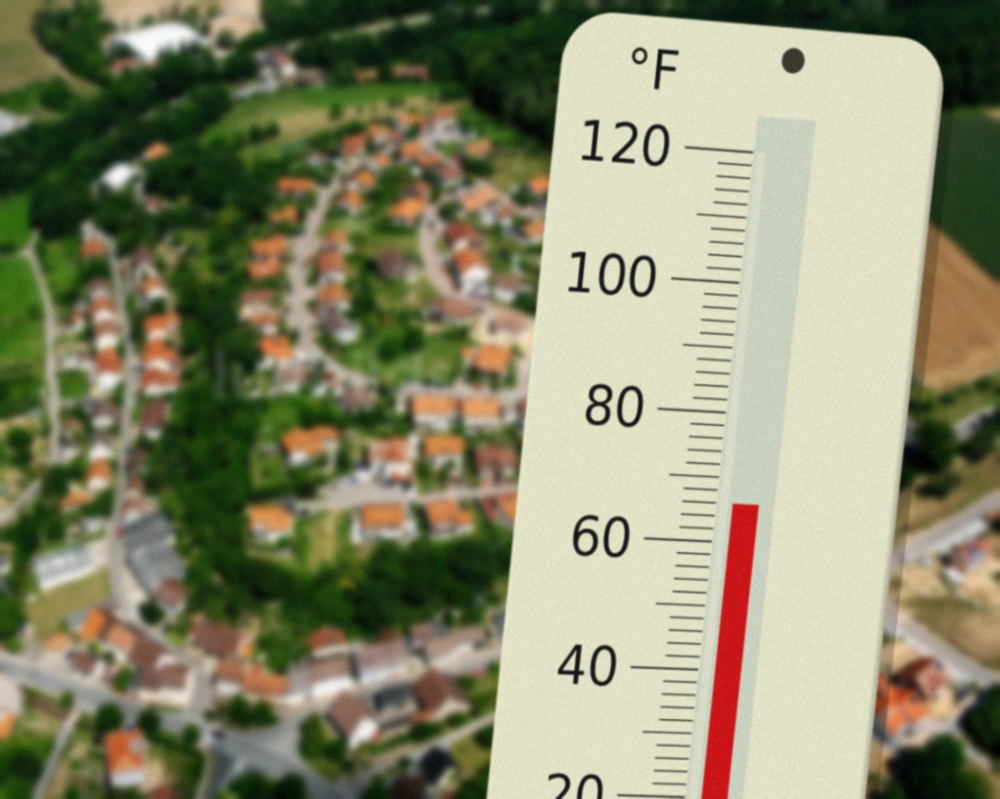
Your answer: 66 °F
